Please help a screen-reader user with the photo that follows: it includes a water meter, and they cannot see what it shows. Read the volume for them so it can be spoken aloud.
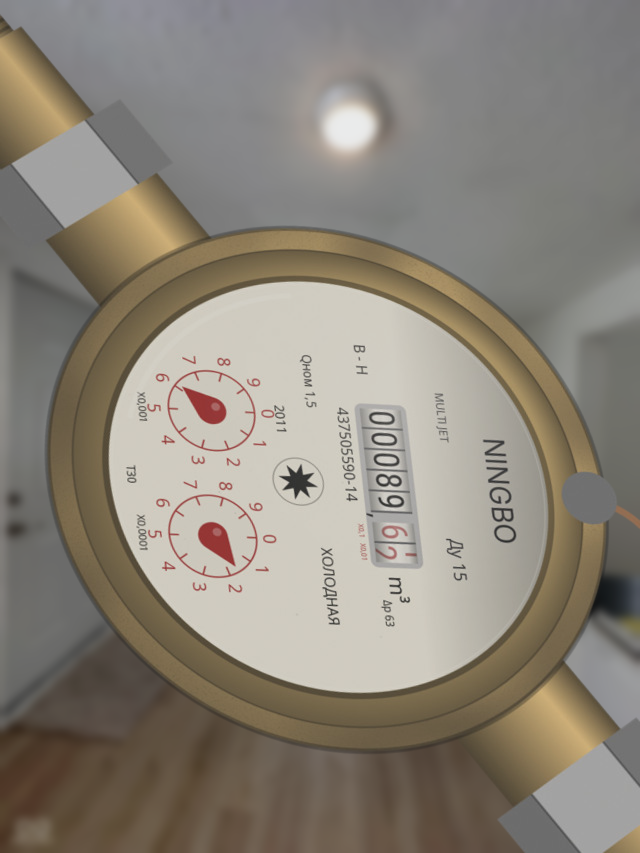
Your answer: 89.6161 m³
